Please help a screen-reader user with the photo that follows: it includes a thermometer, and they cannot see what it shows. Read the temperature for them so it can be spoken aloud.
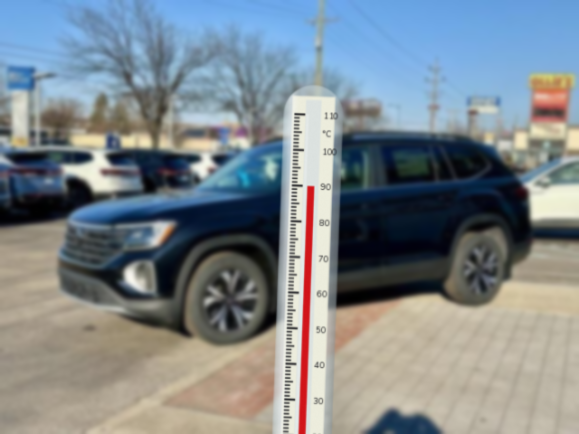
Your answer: 90 °C
